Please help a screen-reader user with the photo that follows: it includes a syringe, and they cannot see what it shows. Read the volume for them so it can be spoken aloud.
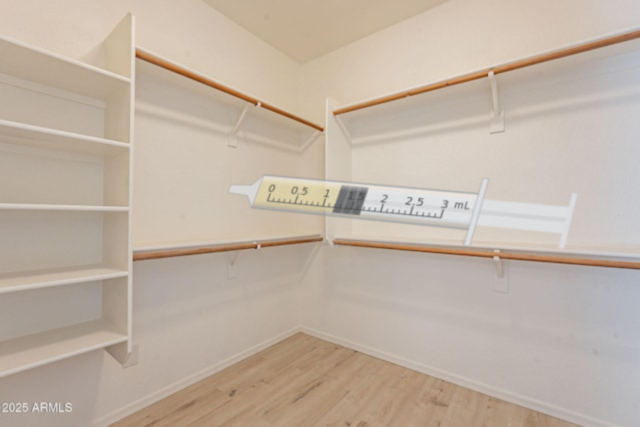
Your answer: 1.2 mL
